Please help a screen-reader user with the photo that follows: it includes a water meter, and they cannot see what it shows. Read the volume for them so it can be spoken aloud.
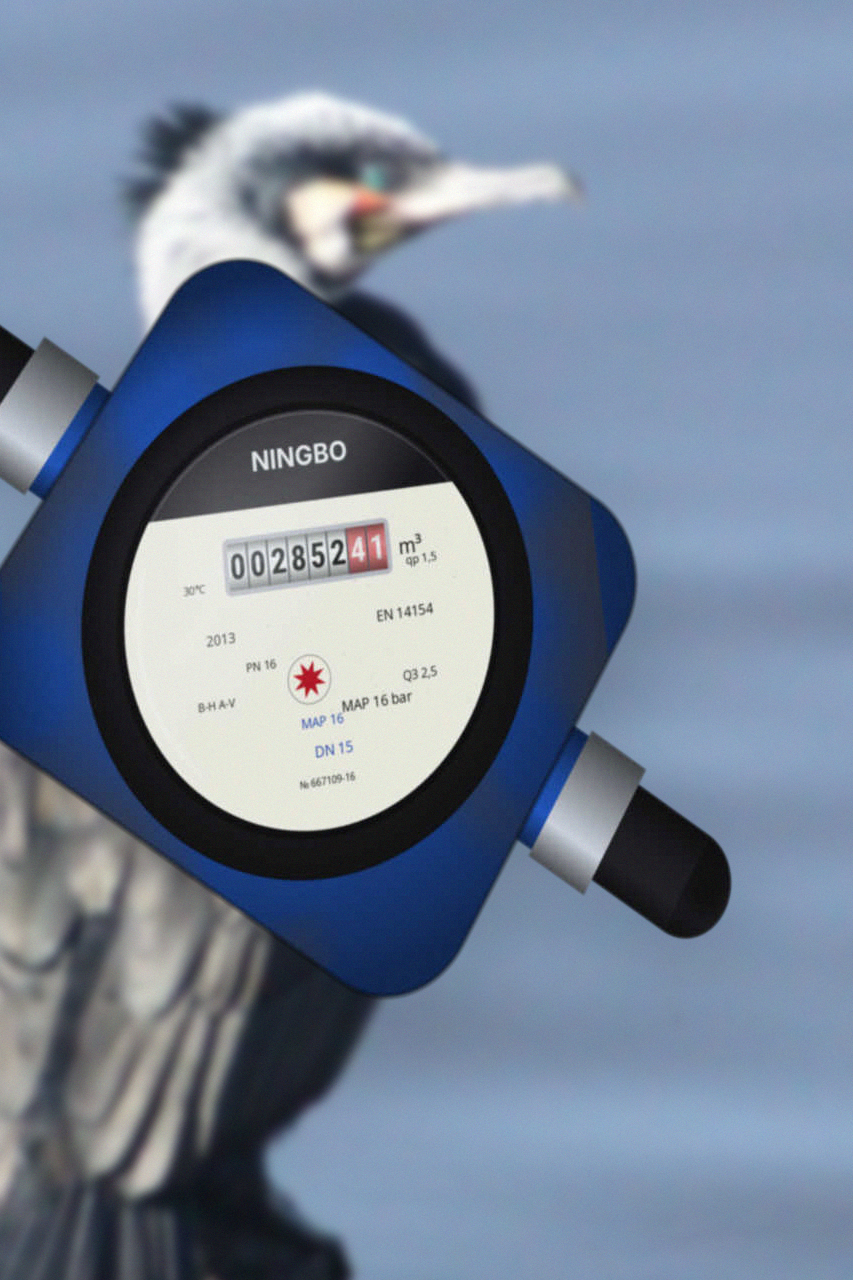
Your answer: 2852.41 m³
